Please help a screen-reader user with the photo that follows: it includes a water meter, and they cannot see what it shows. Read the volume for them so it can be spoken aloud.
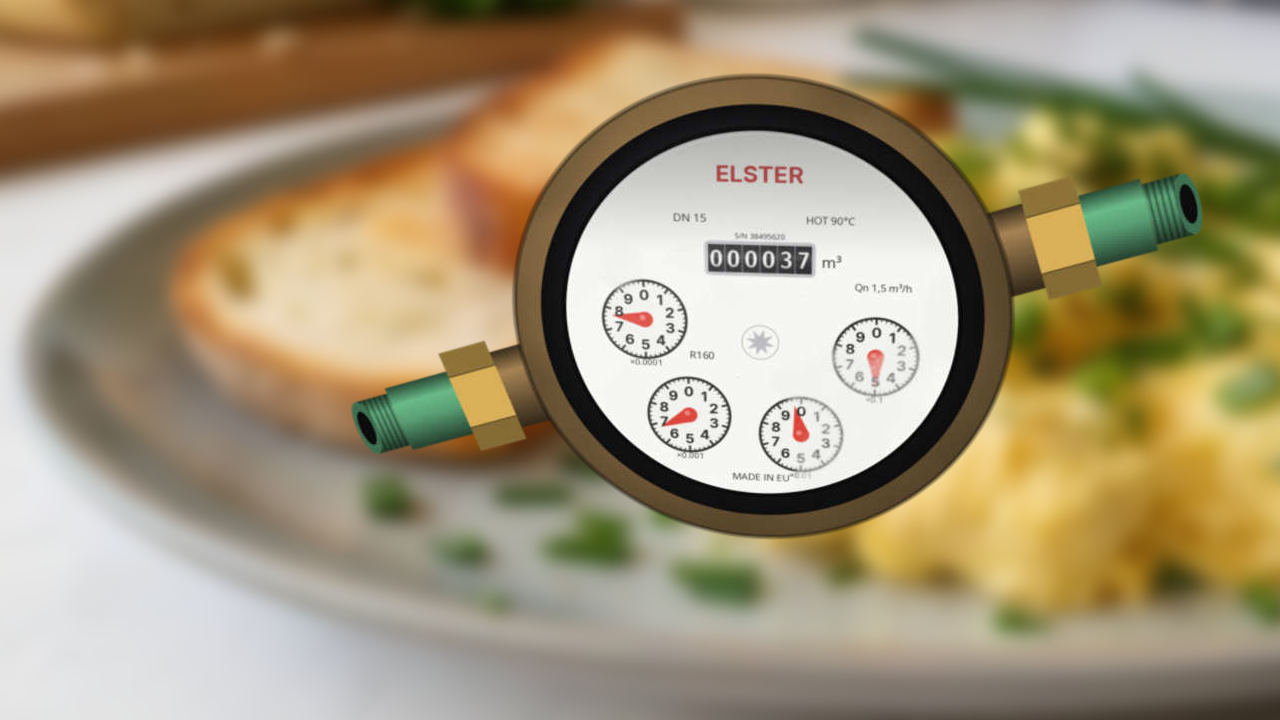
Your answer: 37.4967 m³
